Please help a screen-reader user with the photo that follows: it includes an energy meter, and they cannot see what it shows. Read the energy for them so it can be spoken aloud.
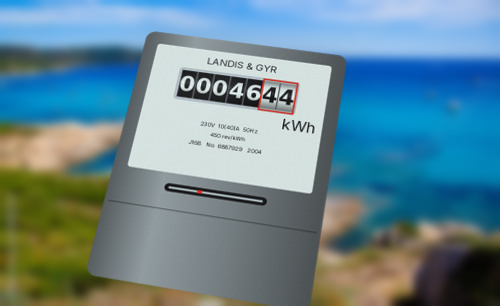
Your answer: 46.44 kWh
